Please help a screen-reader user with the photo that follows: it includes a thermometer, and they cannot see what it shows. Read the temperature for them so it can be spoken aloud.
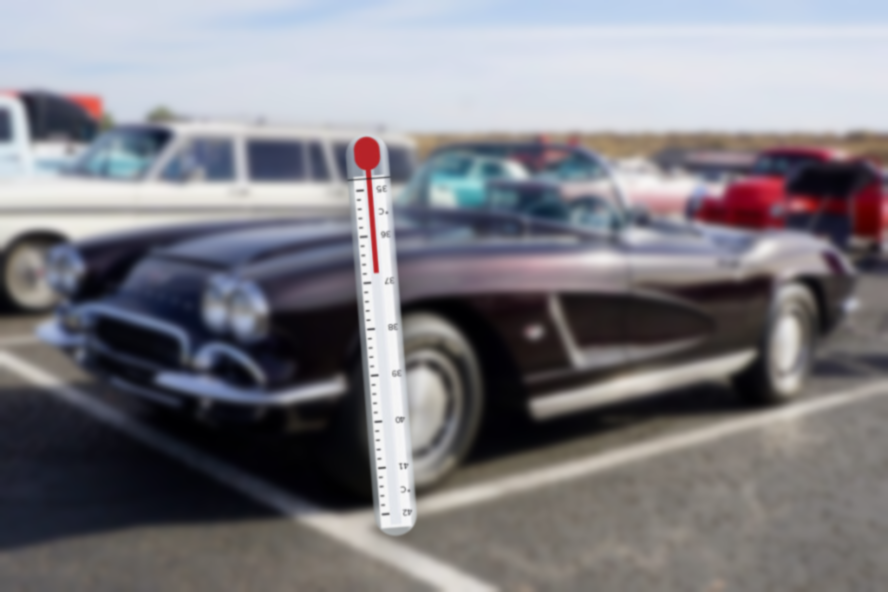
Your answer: 36.8 °C
